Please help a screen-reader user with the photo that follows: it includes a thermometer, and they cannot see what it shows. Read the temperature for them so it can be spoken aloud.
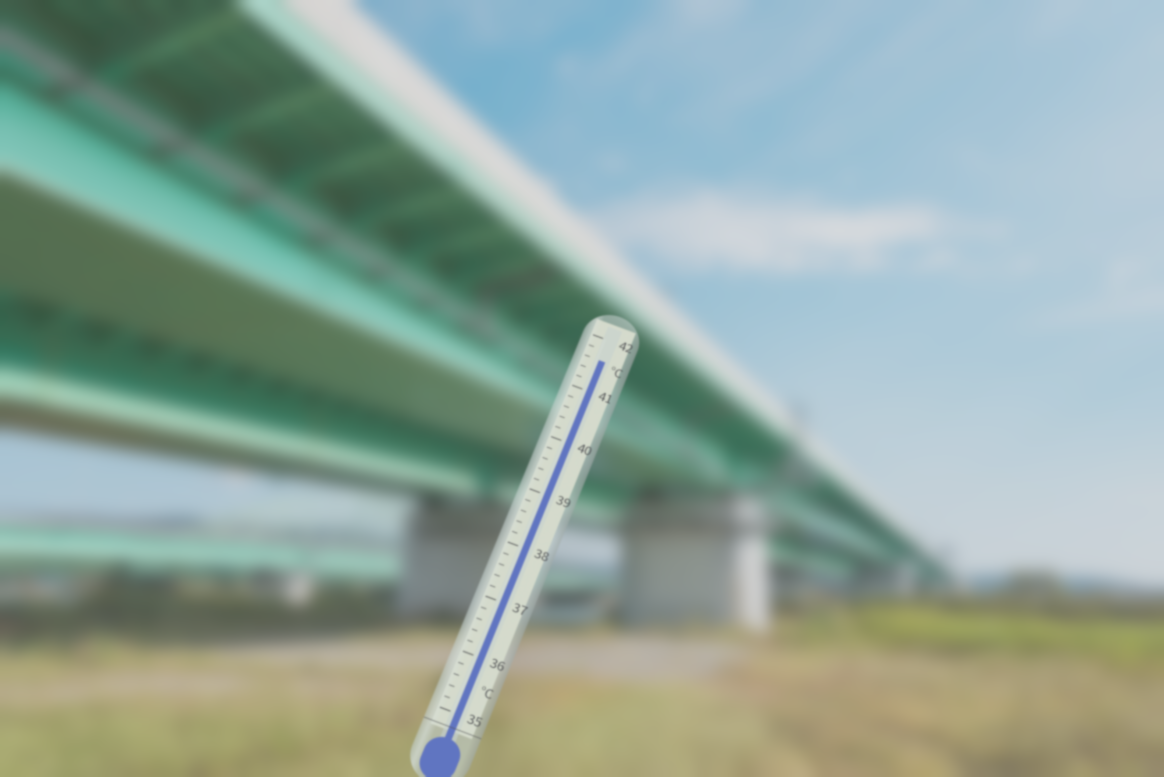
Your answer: 41.6 °C
